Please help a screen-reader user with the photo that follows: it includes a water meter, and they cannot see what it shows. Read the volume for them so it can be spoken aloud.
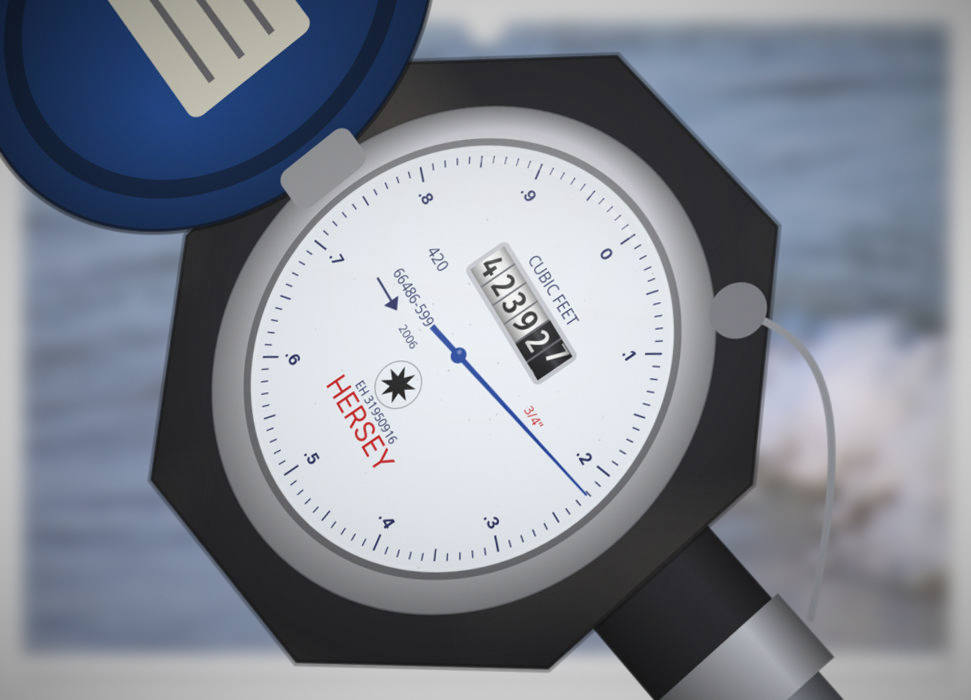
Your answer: 423927.22 ft³
